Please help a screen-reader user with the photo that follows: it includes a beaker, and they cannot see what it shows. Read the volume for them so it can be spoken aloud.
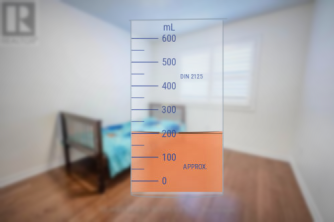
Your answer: 200 mL
